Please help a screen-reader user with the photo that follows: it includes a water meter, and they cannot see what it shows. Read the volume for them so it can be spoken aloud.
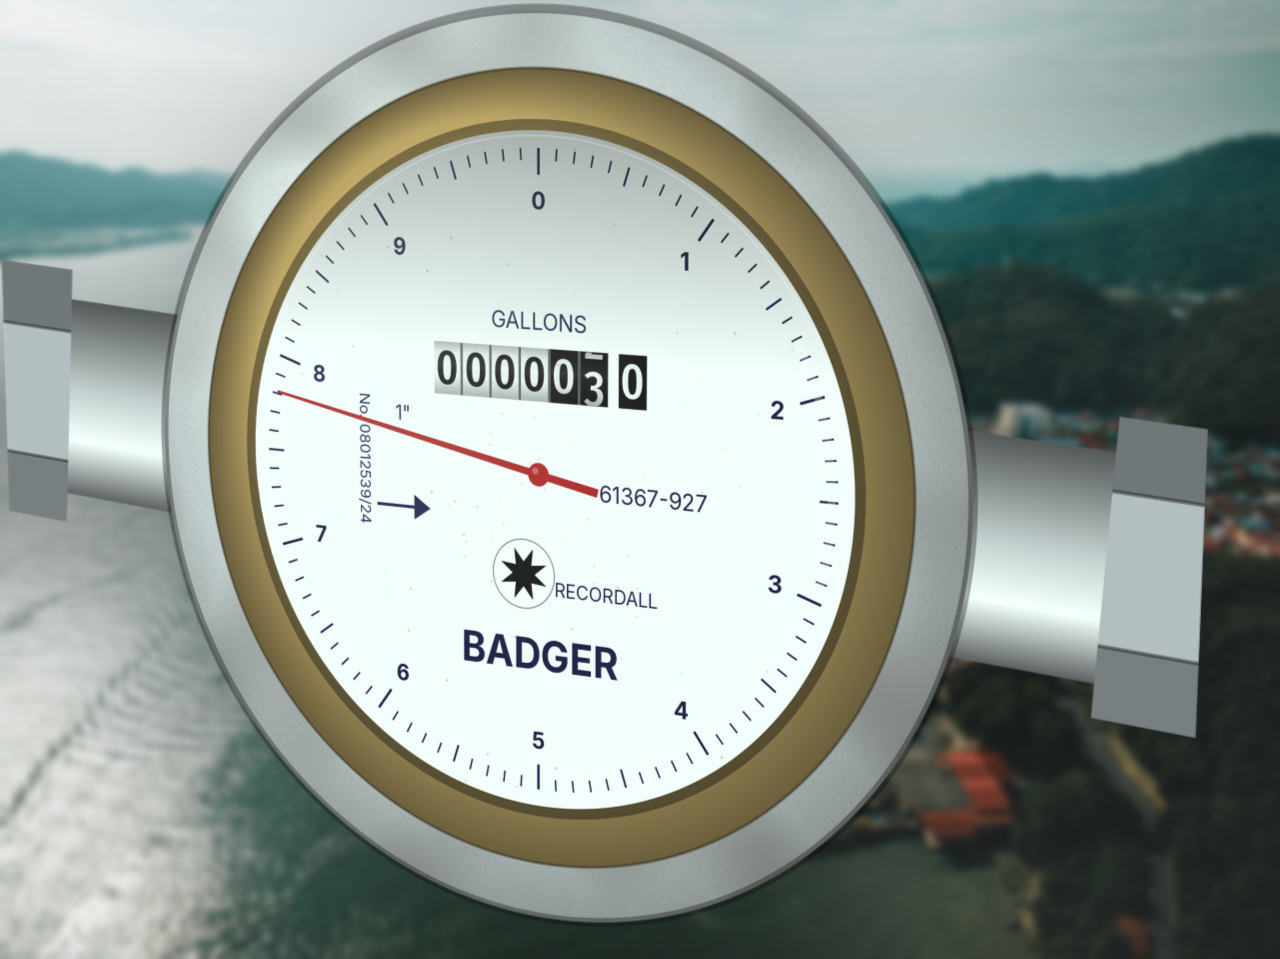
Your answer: 27.8 gal
